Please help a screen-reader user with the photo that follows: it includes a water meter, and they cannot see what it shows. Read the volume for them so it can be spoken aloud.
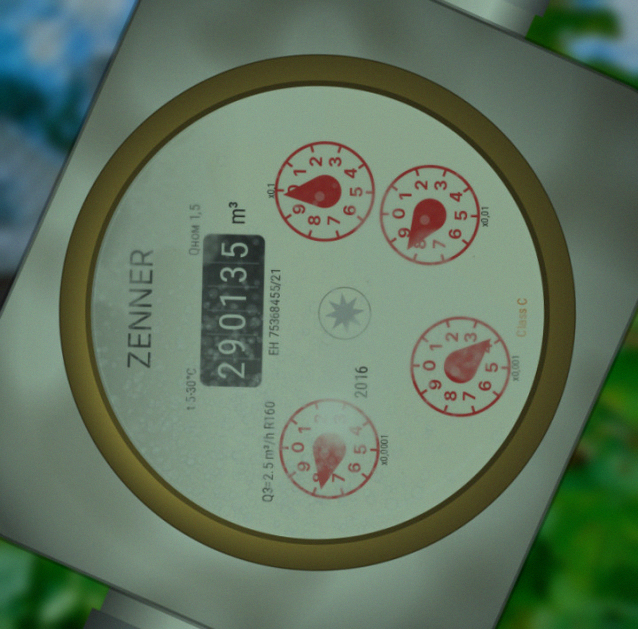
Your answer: 290134.9837 m³
